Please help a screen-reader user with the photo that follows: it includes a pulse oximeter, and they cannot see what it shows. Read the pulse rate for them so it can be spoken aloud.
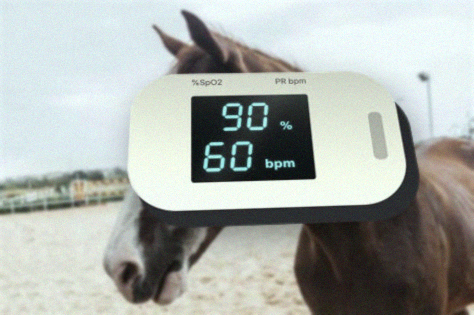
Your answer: 60 bpm
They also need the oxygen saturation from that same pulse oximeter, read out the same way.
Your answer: 90 %
